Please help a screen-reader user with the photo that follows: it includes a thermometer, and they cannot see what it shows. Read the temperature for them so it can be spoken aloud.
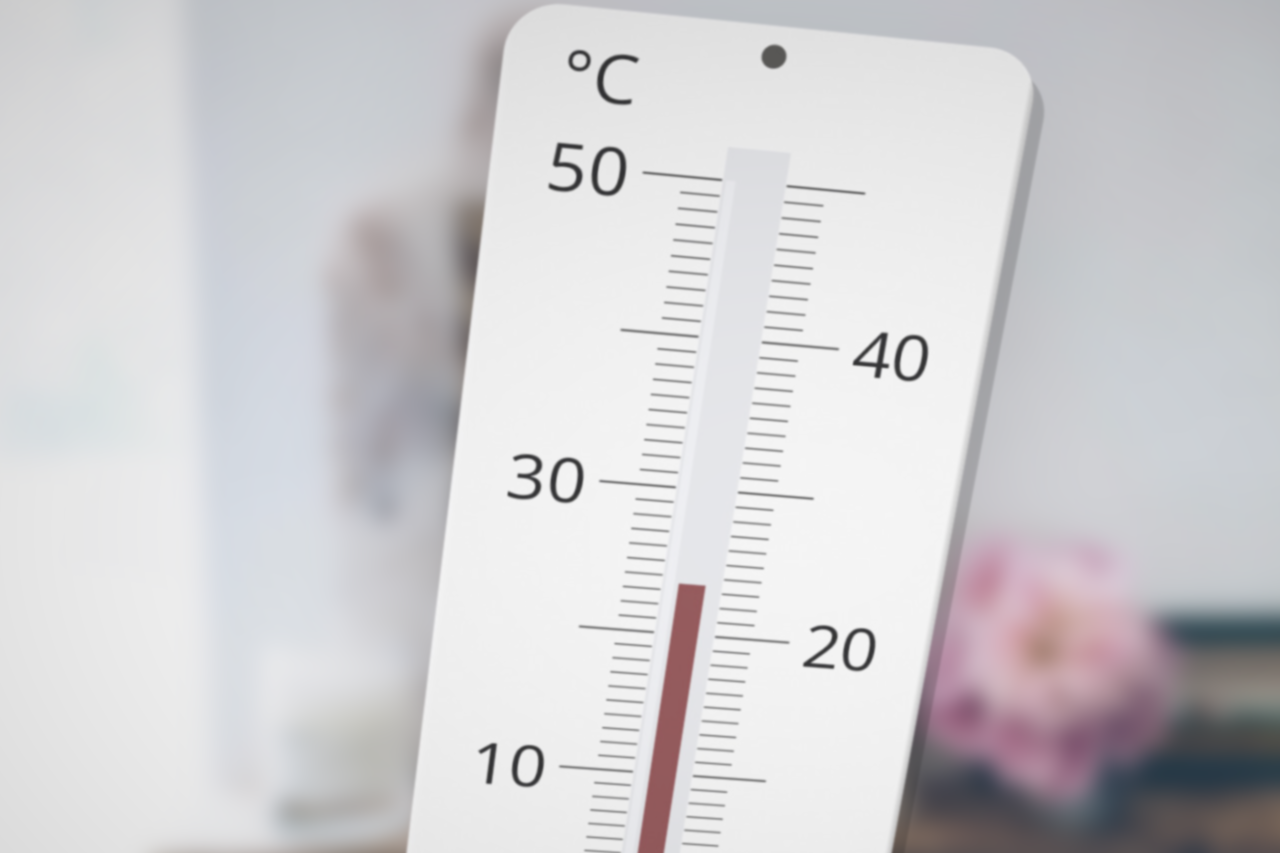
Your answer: 23.5 °C
